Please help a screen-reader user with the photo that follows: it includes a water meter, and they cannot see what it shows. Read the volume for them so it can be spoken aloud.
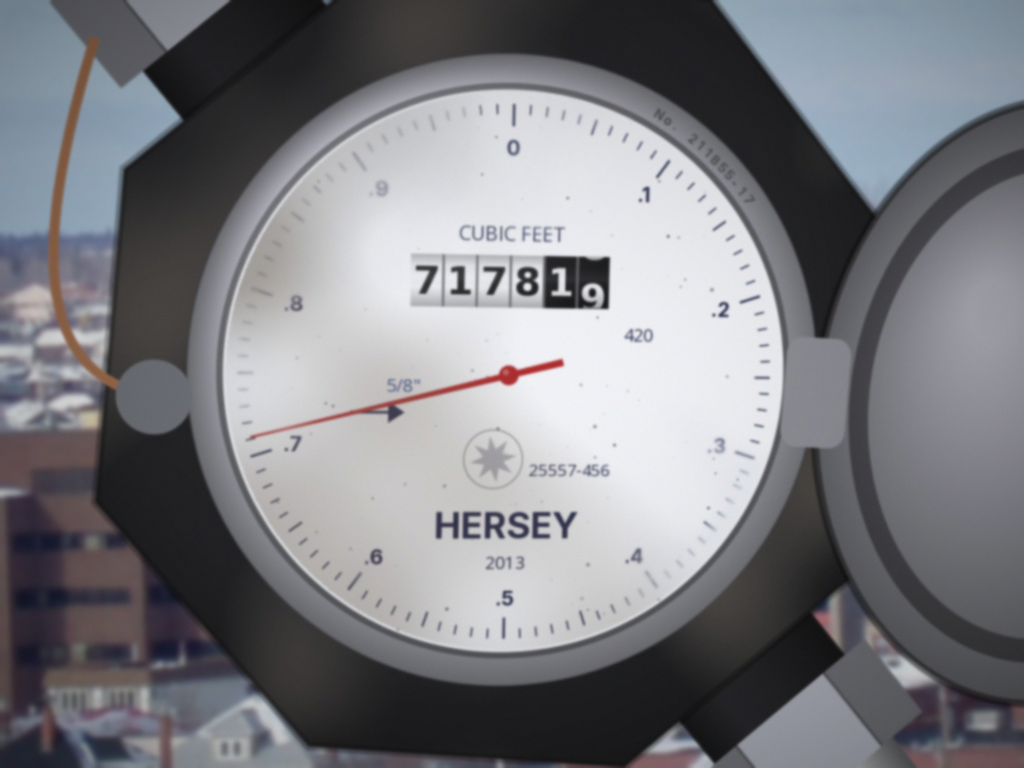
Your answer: 717818.71 ft³
